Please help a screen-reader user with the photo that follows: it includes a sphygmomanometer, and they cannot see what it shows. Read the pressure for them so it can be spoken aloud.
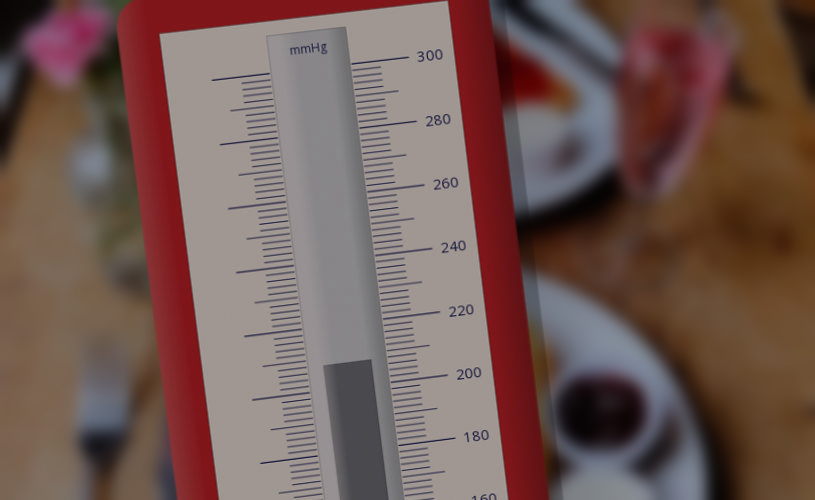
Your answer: 208 mmHg
